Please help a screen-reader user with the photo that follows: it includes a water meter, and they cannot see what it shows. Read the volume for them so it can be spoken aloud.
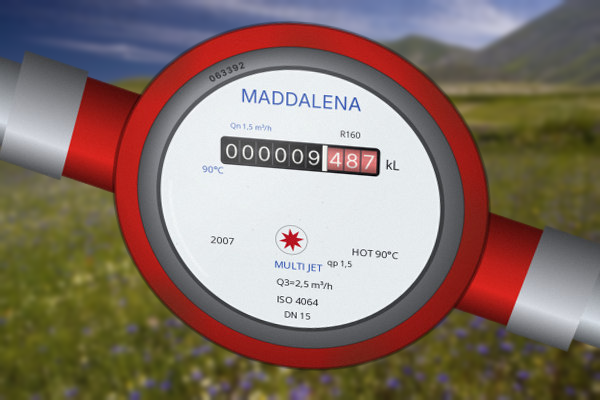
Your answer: 9.487 kL
